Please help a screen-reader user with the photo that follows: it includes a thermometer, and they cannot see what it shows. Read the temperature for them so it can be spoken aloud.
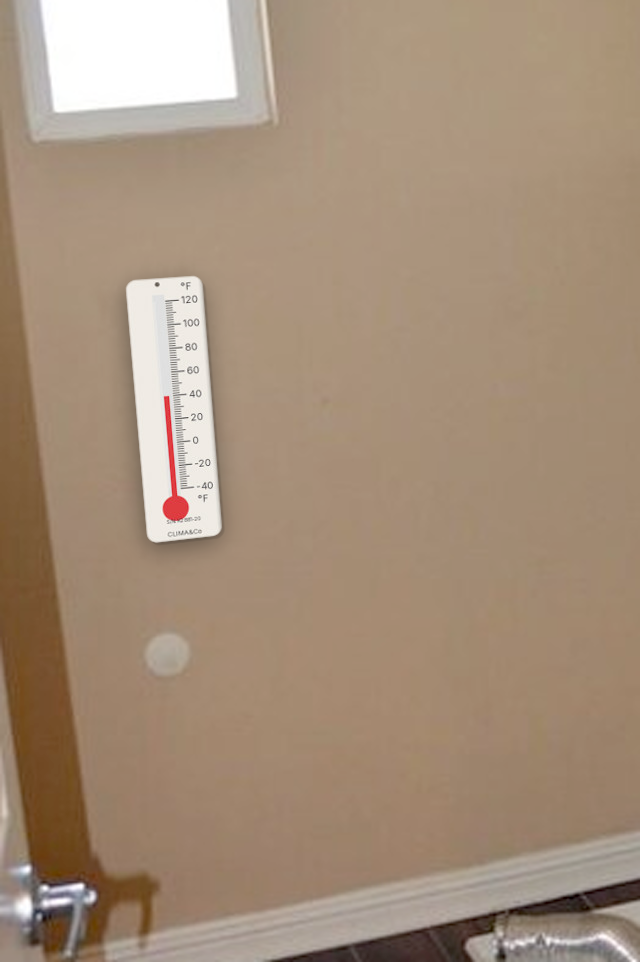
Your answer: 40 °F
